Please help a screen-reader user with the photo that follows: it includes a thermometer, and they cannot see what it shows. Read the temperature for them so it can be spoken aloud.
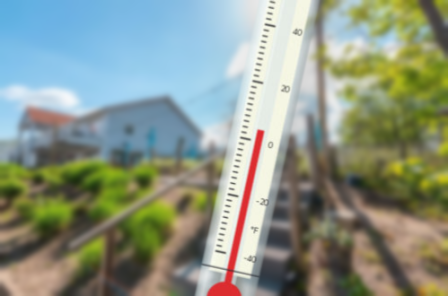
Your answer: 4 °F
